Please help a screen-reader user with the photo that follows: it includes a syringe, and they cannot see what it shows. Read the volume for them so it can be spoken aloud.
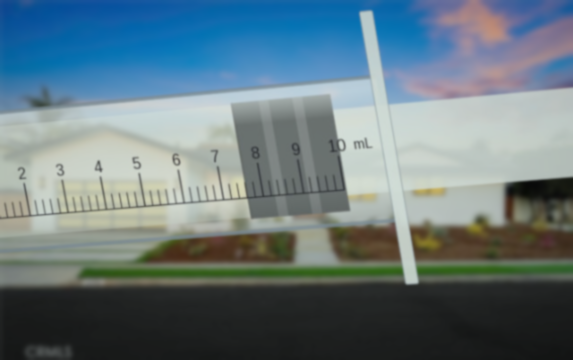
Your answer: 7.6 mL
